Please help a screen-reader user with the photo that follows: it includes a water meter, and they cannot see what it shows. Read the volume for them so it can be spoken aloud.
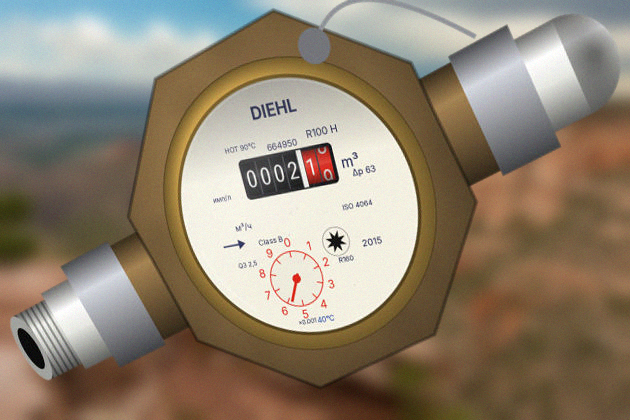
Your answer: 2.185 m³
